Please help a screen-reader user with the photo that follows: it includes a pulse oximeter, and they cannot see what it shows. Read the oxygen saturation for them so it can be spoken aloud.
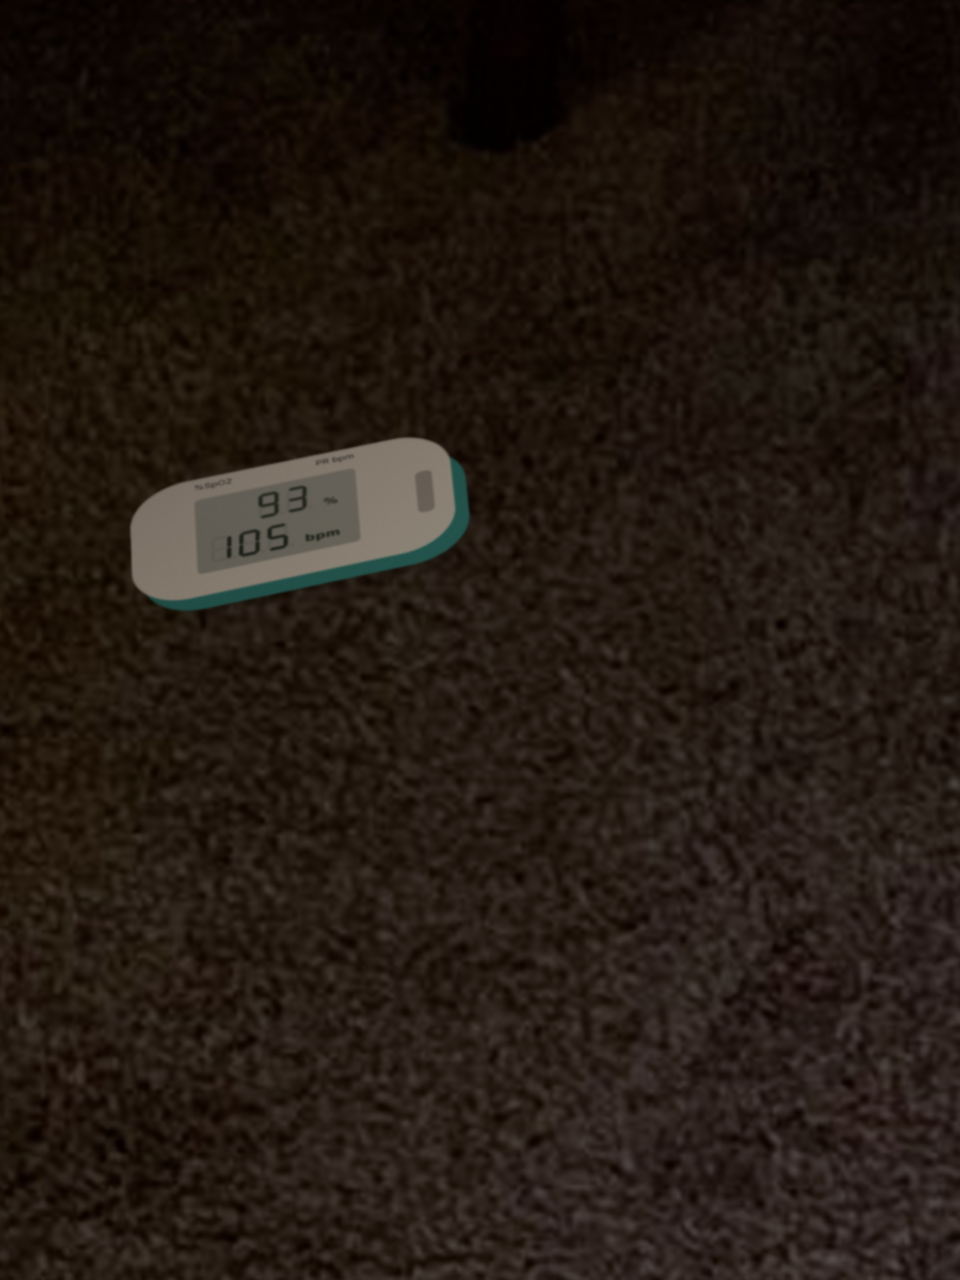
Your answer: 93 %
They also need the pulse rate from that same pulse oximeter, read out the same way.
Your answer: 105 bpm
